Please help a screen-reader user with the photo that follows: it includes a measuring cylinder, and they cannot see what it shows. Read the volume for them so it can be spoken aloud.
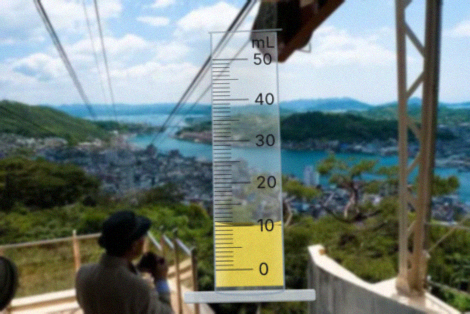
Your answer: 10 mL
